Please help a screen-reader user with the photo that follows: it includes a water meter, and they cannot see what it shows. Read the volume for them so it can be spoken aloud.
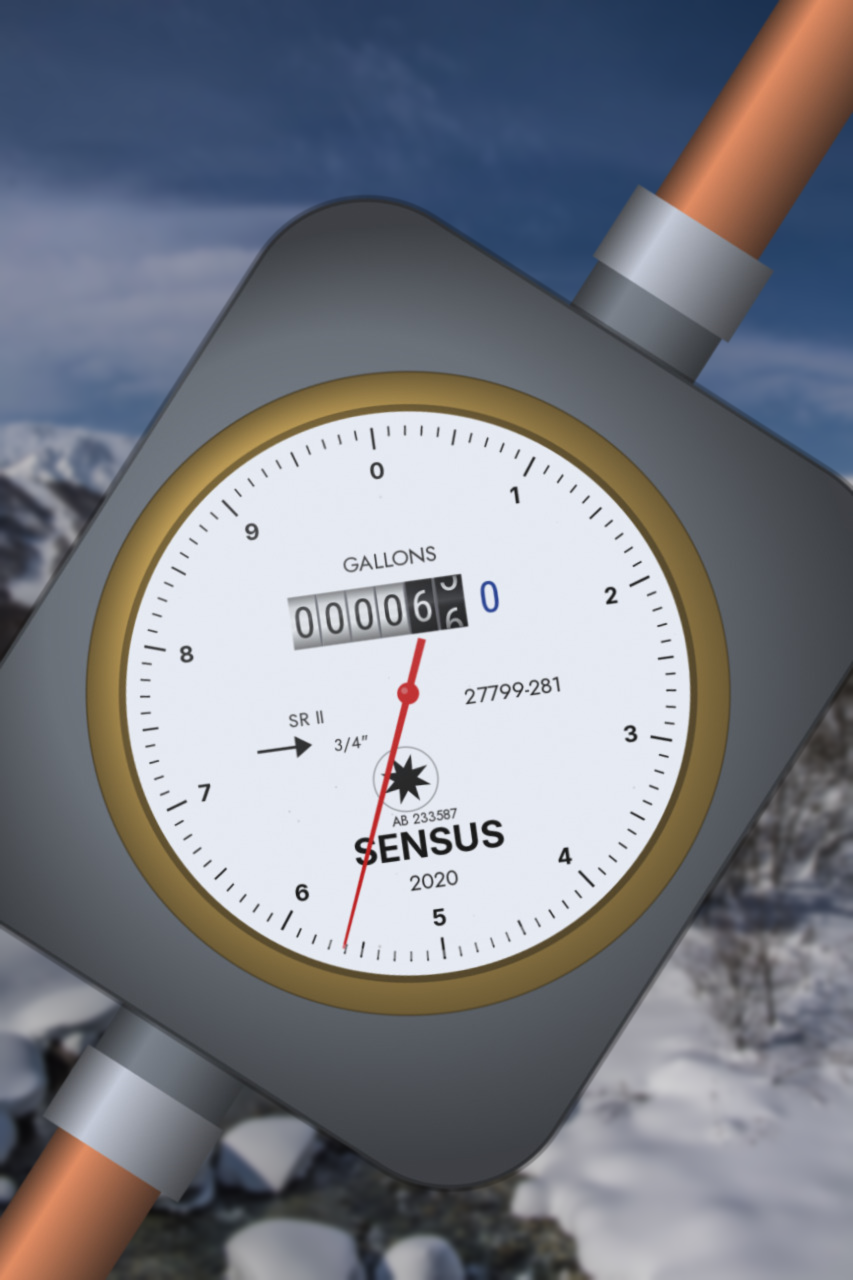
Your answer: 655.6 gal
